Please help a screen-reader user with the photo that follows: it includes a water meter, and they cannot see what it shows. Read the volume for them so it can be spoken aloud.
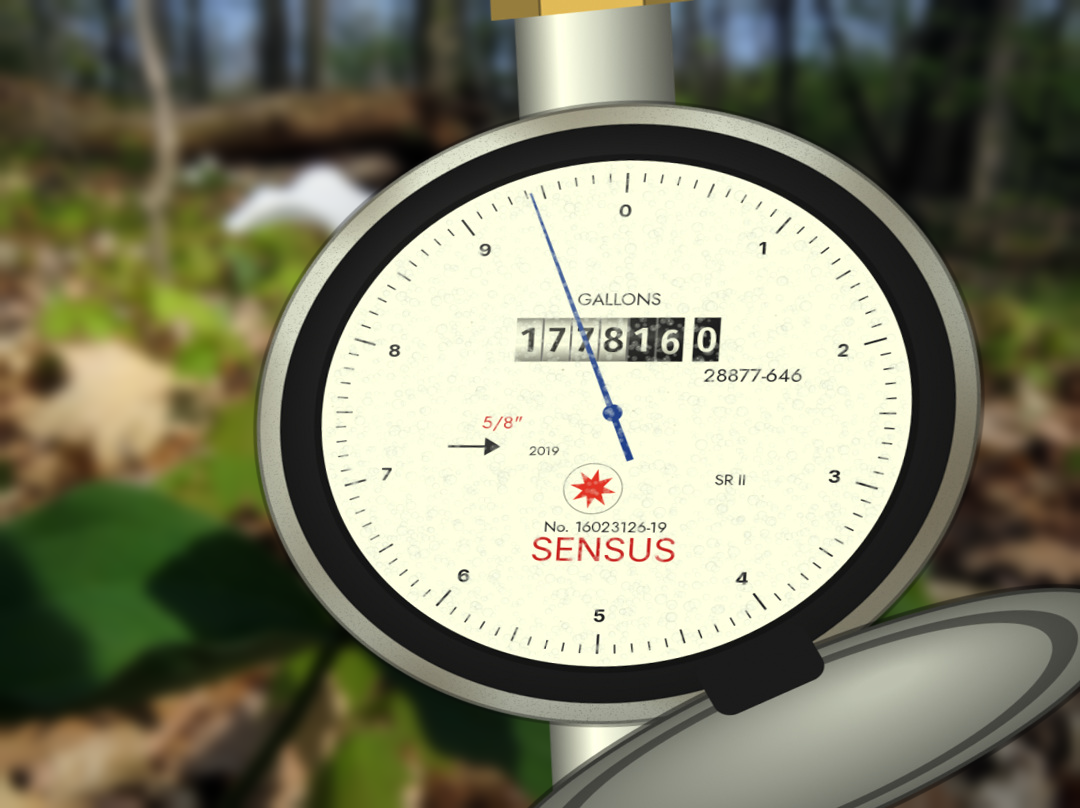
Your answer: 1778159.4 gal
